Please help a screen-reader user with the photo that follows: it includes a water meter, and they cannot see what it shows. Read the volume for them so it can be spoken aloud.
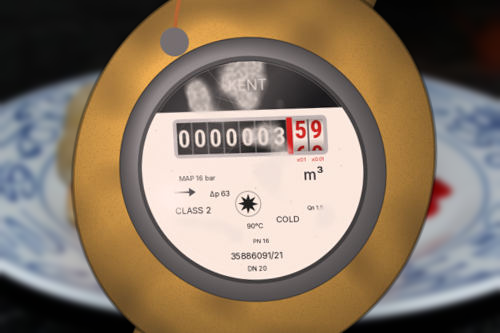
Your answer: 3.59 m³
